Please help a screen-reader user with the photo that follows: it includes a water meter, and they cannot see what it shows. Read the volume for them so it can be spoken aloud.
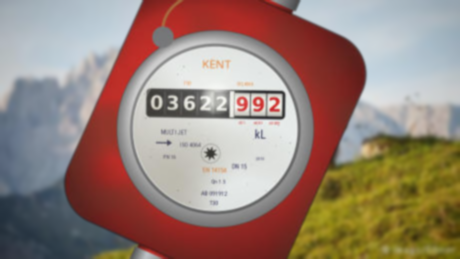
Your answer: 3622.992 kL
